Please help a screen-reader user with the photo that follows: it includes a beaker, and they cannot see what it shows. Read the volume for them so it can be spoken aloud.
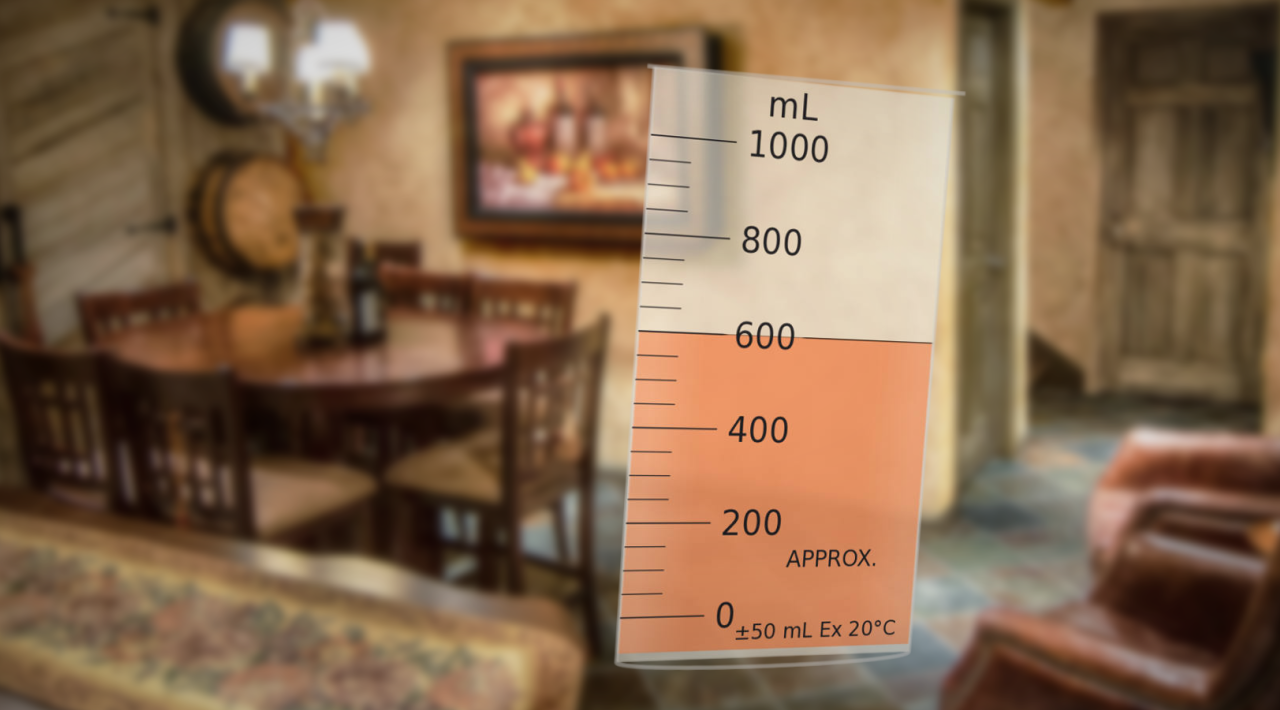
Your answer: 600 mL
